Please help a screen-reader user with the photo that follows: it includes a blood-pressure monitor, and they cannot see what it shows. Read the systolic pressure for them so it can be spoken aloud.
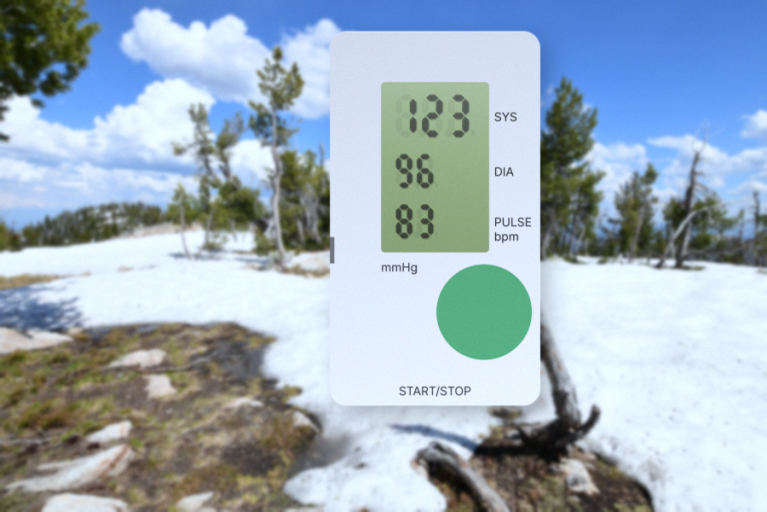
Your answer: 123 mmHg
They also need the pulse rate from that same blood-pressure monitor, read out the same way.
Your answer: 83 bpm
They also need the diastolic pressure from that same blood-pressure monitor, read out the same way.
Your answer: 96 mmHg
